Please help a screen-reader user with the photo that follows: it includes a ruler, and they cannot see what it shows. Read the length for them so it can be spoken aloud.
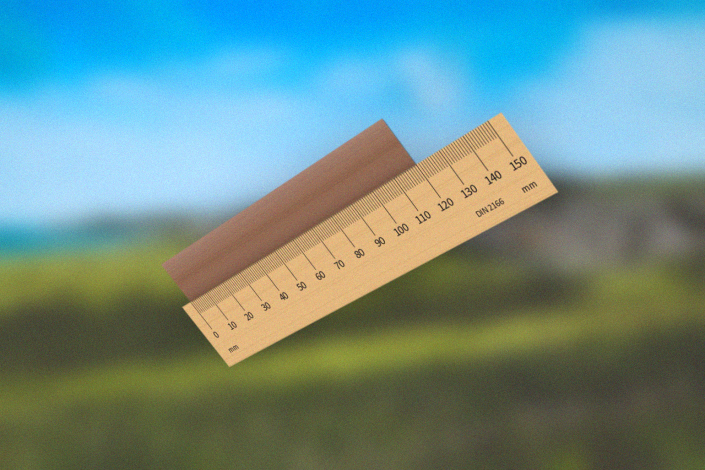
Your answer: 120 mm
